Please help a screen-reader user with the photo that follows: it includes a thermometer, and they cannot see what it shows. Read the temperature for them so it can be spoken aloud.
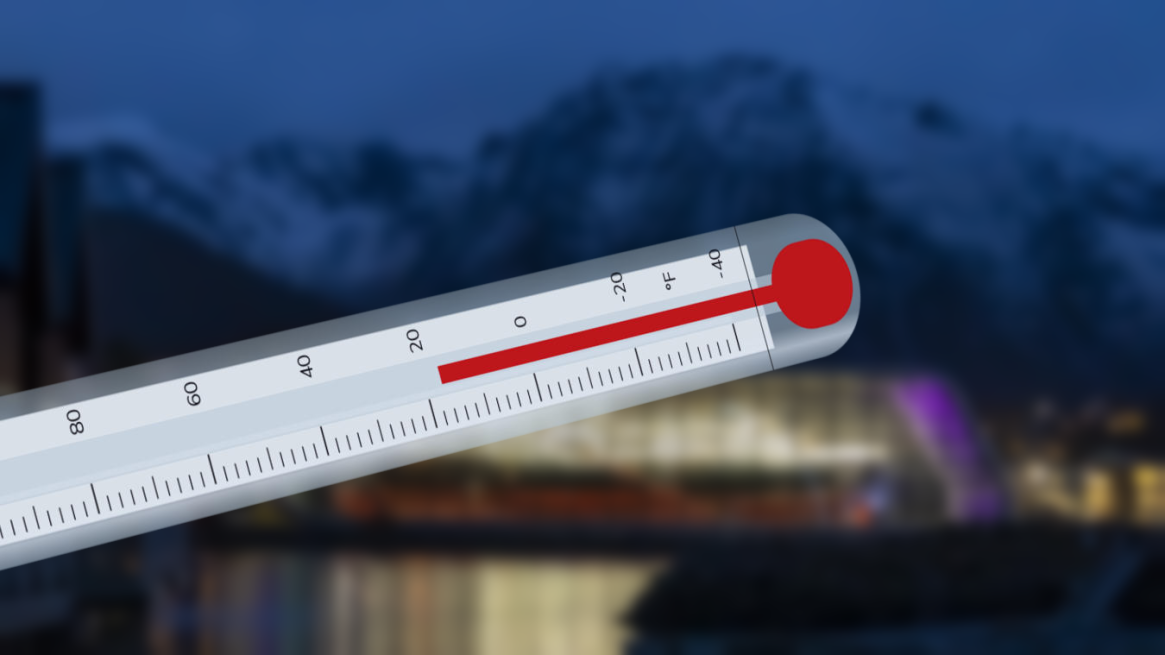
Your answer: 17 °F
